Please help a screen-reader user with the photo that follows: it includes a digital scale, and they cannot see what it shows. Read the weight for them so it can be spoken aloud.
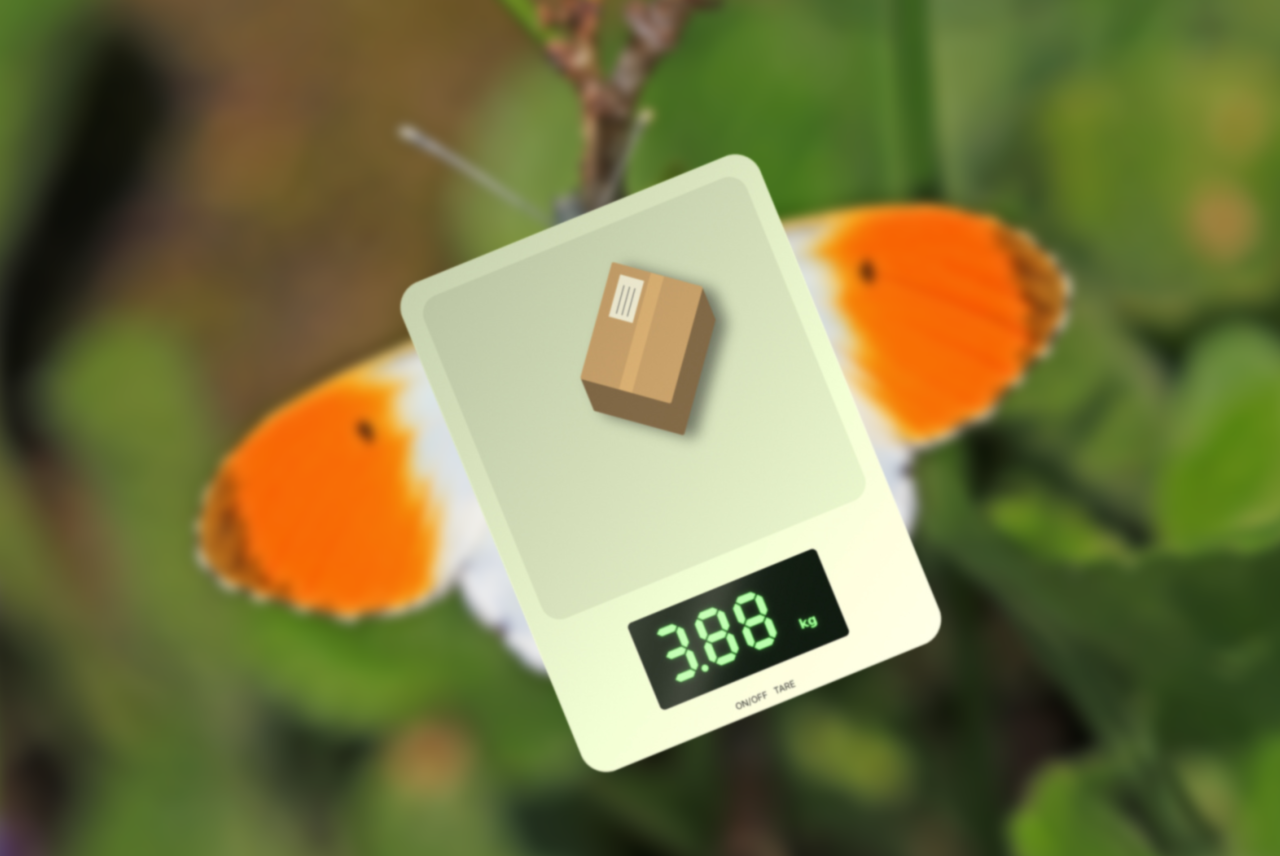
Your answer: 3.88 kg
